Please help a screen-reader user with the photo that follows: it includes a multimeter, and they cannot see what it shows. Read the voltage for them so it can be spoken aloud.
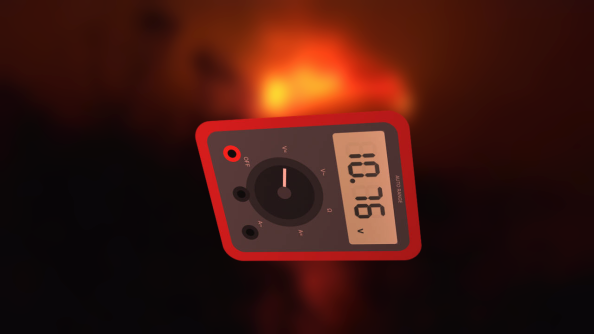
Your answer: 10.76 V
